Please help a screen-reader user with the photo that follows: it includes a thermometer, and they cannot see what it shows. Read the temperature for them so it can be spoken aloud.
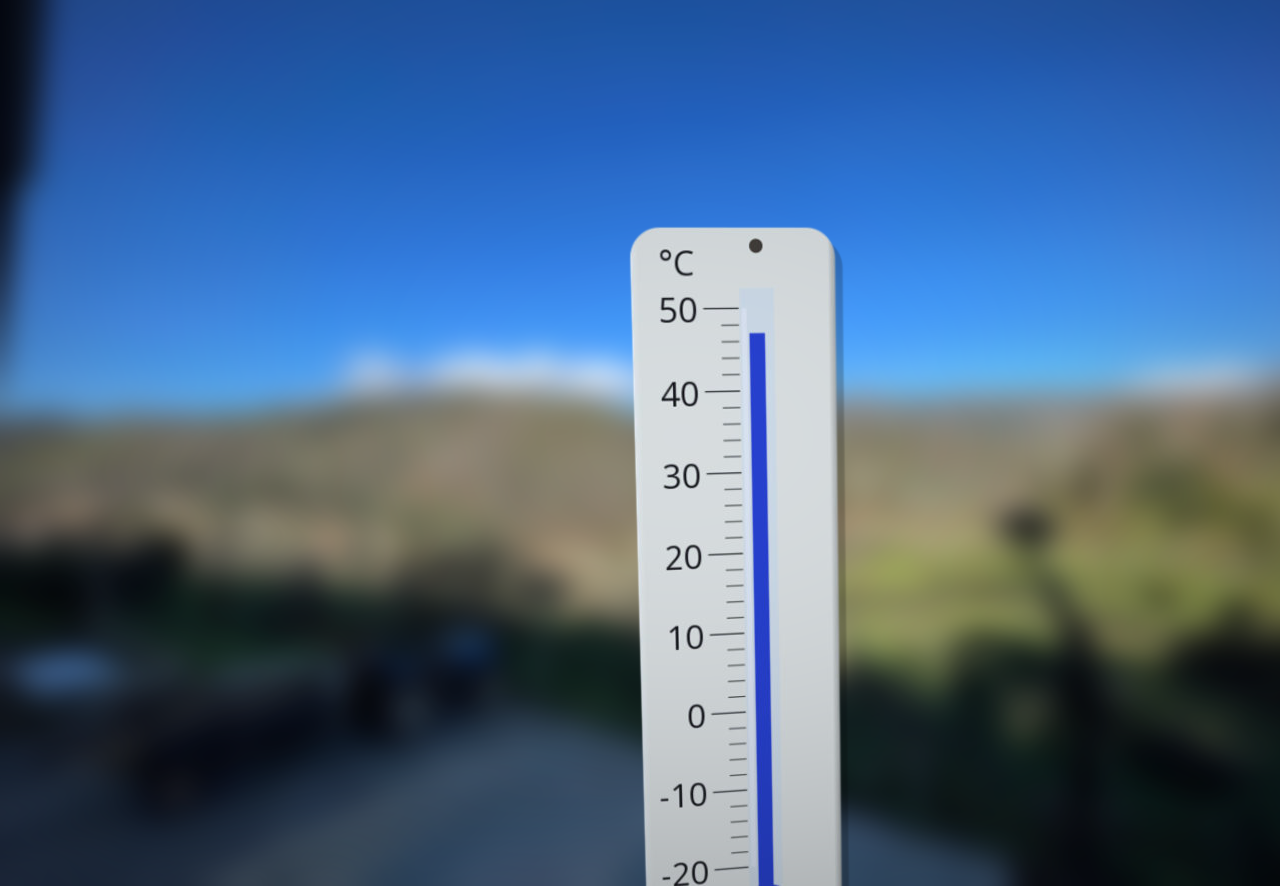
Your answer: 47 °C
